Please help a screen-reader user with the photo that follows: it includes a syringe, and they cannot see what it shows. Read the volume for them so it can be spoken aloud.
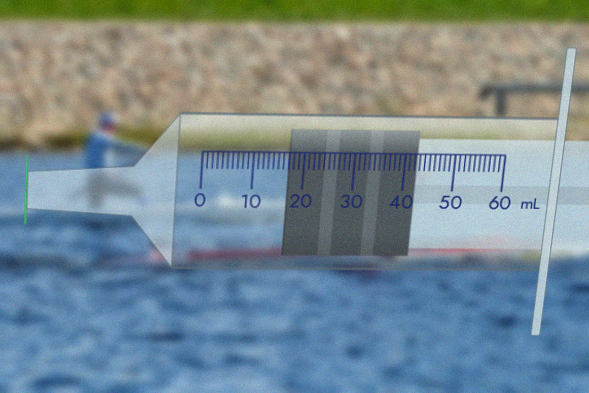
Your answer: 17 mL
